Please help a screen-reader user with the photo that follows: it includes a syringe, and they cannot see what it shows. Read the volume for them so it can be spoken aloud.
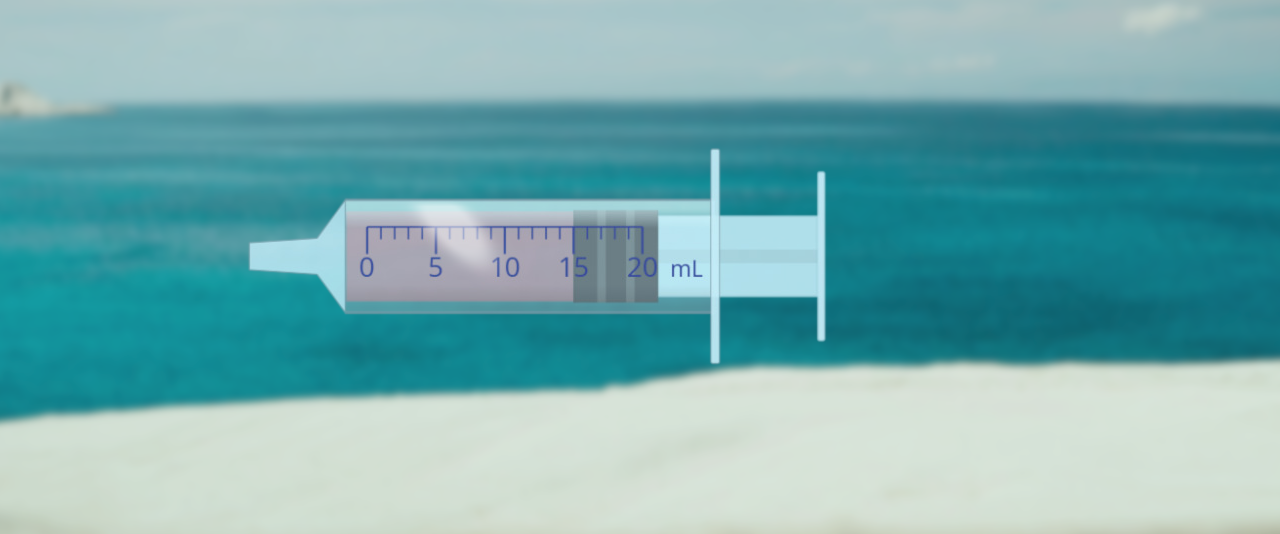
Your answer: 15 mL
